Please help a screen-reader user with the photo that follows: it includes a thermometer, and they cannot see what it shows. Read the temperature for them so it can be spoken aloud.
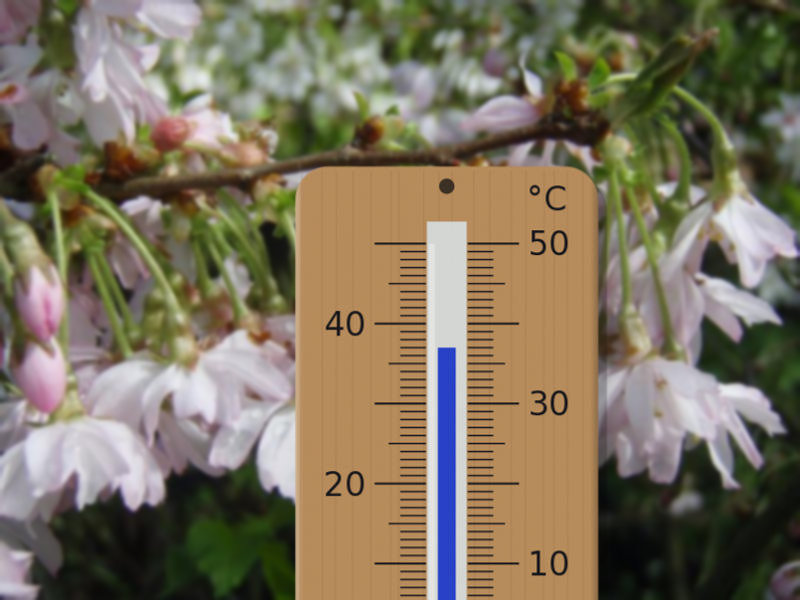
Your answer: 37 °C
